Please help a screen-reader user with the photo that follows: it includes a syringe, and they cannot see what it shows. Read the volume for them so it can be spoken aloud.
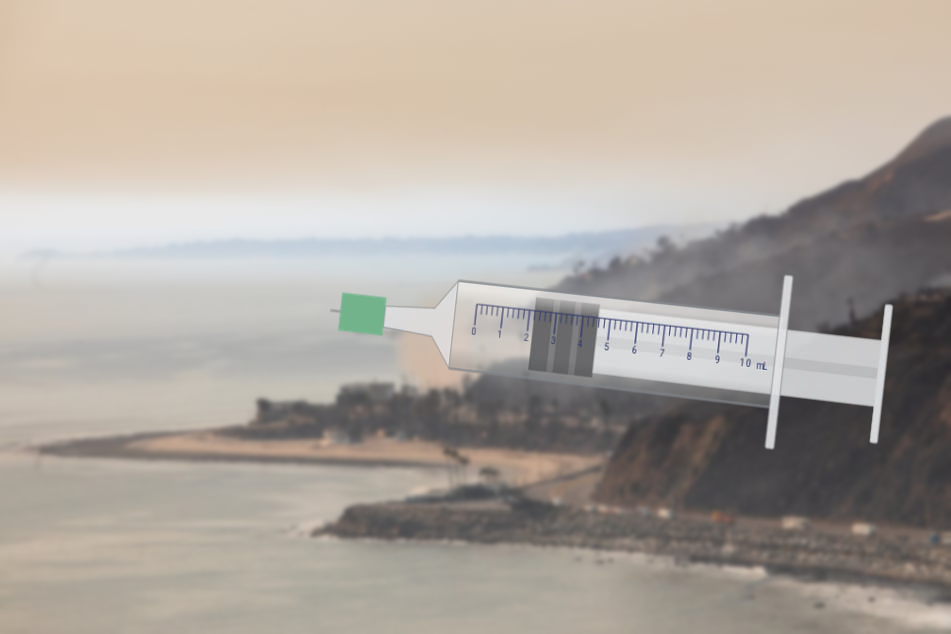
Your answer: 2.2 mL
